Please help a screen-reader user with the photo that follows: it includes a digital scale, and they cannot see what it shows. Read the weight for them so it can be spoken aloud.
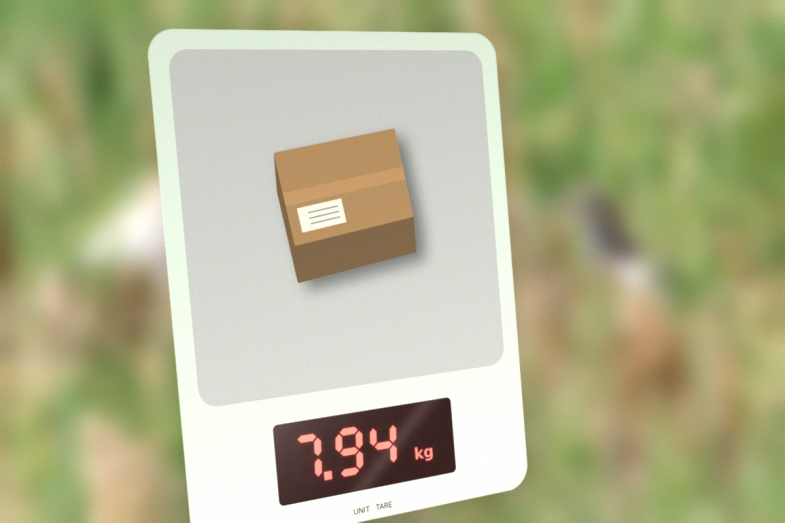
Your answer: 7.94 kg
